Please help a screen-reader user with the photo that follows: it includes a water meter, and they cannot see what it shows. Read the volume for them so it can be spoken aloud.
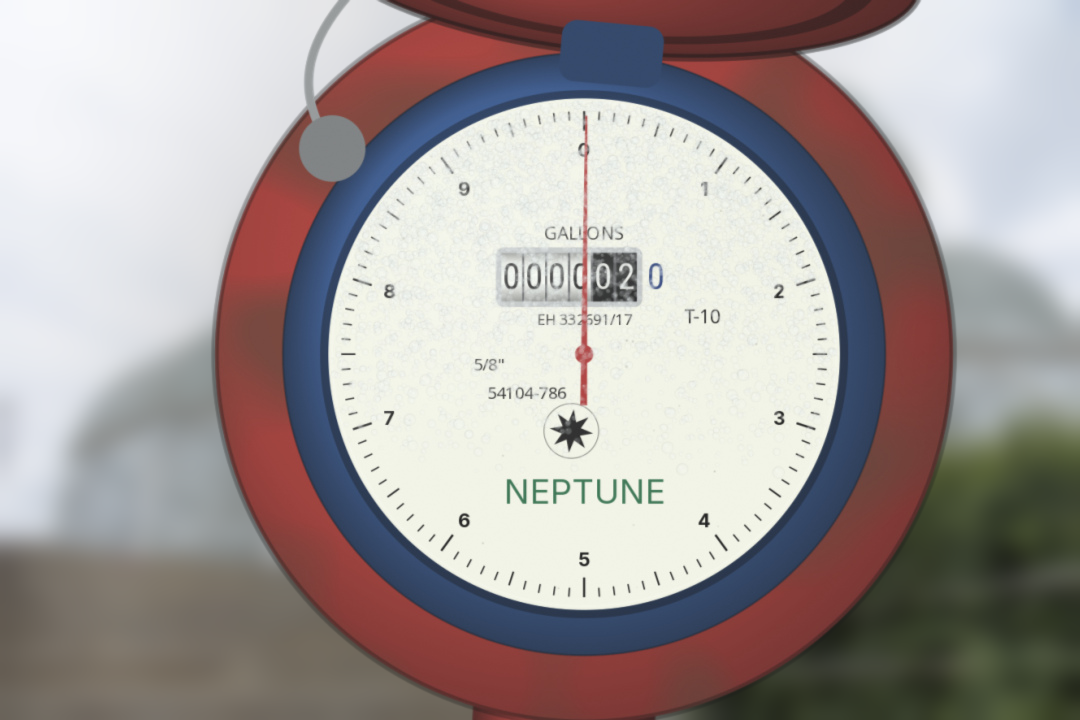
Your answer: 20.0 gal
